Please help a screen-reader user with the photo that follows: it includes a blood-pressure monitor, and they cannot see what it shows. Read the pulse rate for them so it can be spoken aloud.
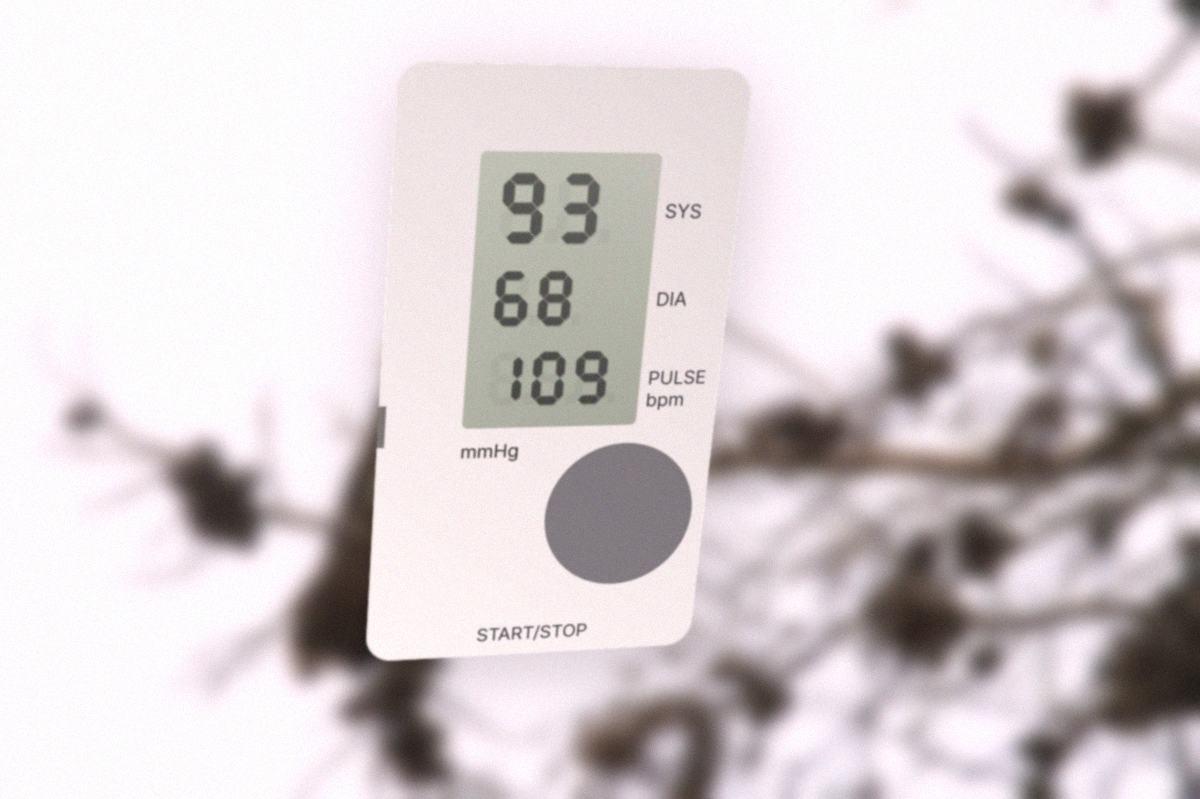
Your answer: 109 bpm
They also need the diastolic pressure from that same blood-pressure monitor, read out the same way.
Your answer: 68 mmHg
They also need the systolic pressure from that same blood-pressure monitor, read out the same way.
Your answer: 93 mmHg
